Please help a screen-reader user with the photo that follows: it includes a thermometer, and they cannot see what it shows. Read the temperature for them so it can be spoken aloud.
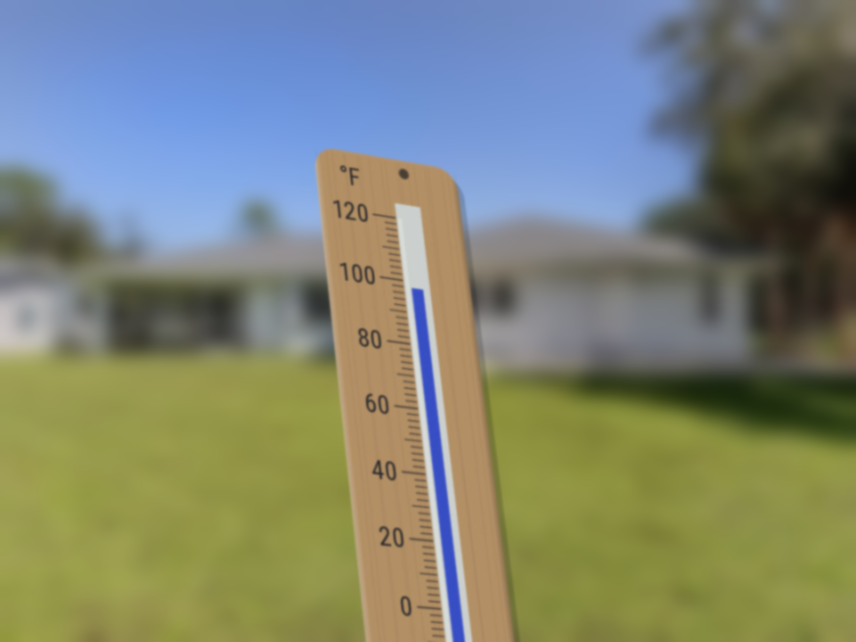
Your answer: 98 °F
